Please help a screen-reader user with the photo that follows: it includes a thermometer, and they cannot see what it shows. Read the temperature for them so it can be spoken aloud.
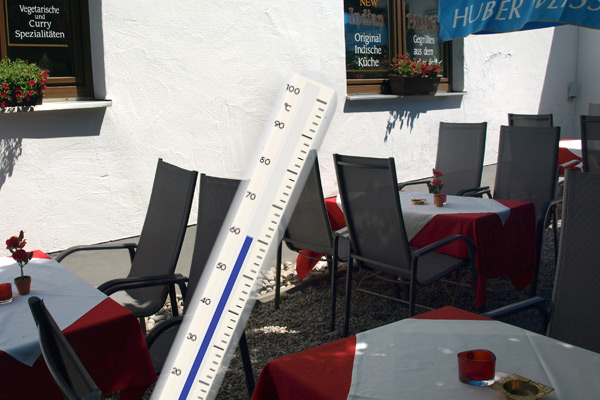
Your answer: 60 °C
